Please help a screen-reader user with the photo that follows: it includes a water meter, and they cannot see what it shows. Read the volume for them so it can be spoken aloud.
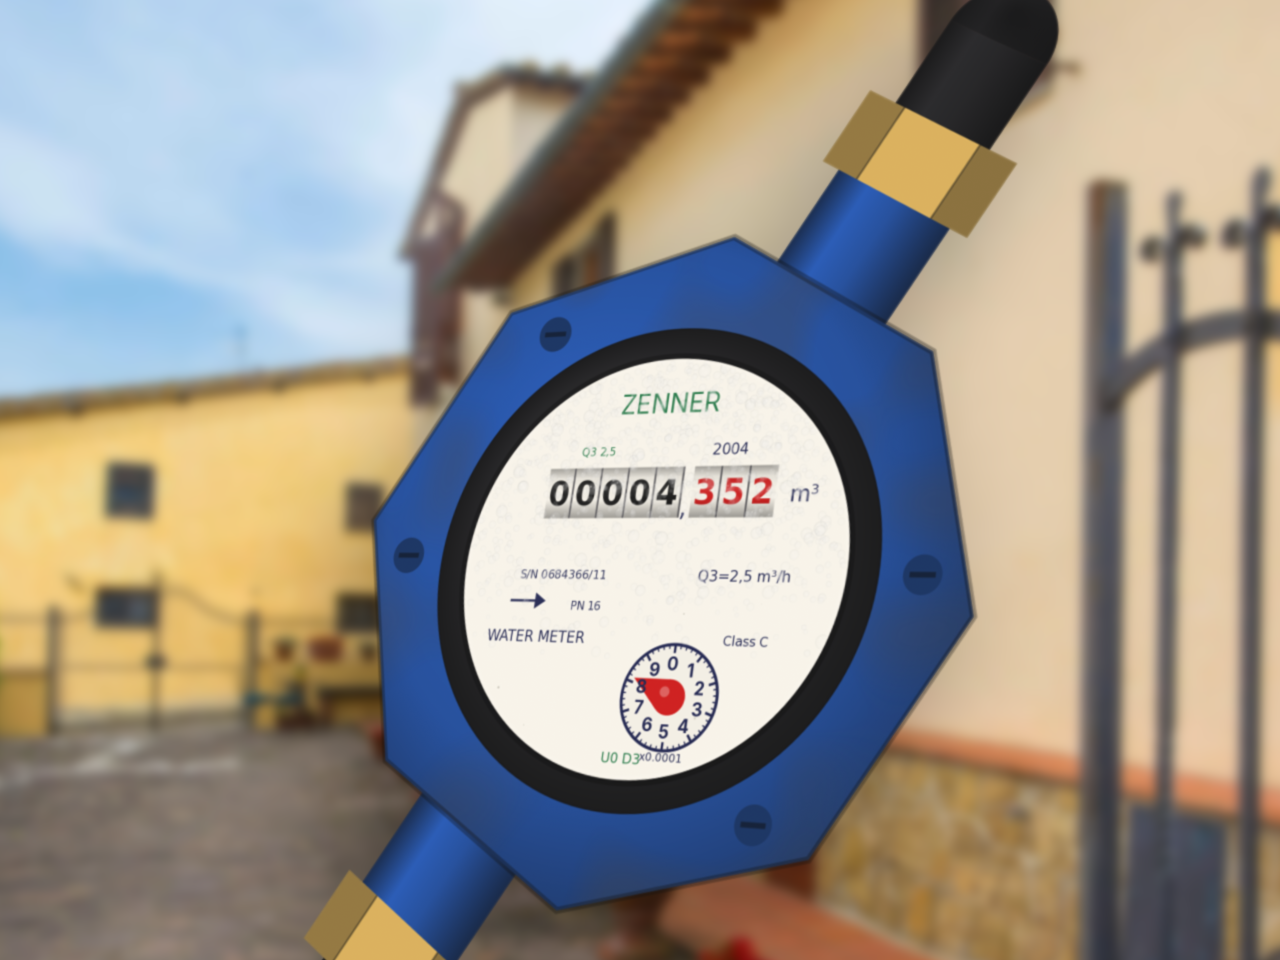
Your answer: 4.3528 m³
